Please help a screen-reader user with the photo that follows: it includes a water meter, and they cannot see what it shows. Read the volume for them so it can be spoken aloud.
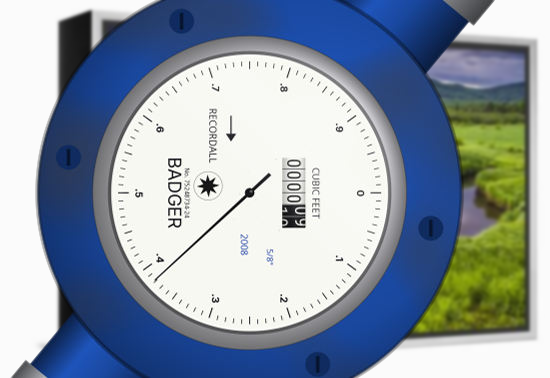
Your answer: 9.38 ft³
